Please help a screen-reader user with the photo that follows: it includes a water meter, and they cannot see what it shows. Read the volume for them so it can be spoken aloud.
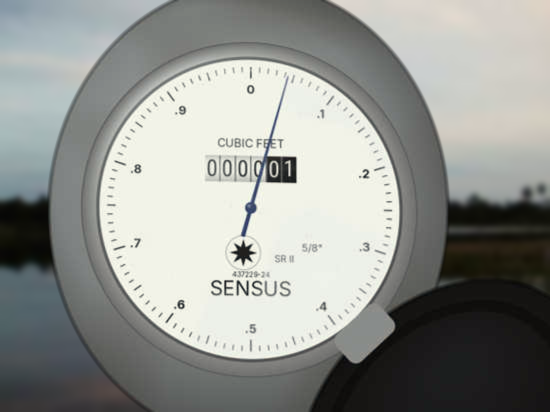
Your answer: 1.04 ft³
